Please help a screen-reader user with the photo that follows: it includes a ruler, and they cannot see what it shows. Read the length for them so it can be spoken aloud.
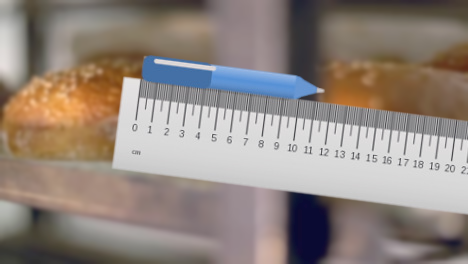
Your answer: 11.5 cm
